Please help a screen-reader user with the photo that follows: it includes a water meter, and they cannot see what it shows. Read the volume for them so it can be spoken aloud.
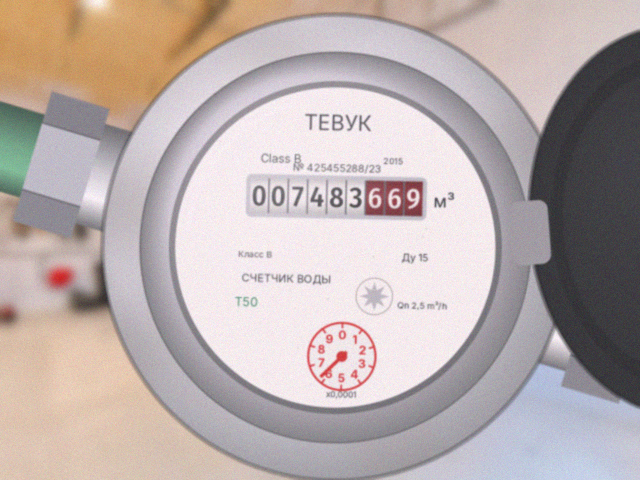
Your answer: 7483.6696 m³
